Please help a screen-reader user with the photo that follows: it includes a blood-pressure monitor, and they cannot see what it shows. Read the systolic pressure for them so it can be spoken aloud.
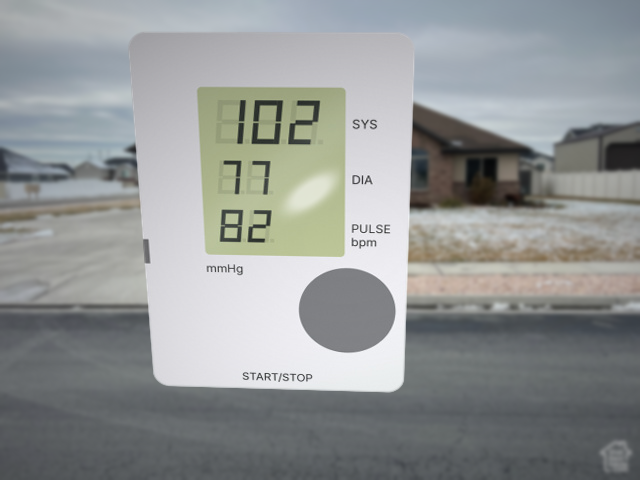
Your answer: 102 mmHg
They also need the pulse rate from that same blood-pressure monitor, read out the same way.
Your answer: 82 bpm
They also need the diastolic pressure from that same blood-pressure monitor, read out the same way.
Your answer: 77 mmHg
